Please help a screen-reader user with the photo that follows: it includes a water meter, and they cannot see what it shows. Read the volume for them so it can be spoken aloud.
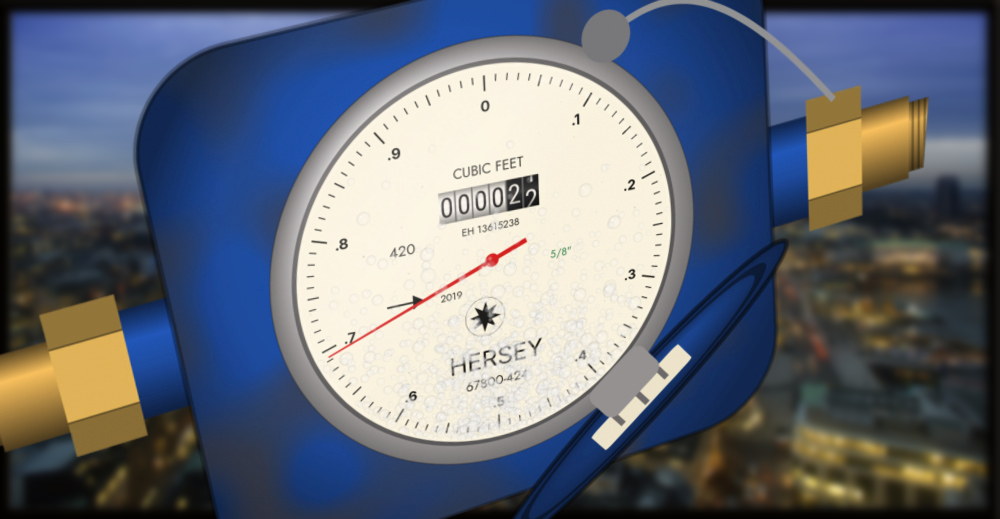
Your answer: 21.69 ft³
